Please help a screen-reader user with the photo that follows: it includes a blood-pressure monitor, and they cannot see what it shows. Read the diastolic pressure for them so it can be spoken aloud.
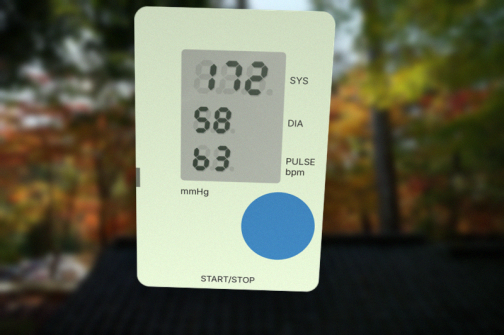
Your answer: 58 mmHg
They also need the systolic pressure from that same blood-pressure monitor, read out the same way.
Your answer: 172 mmHg
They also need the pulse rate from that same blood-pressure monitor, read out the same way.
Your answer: 63 bpm
